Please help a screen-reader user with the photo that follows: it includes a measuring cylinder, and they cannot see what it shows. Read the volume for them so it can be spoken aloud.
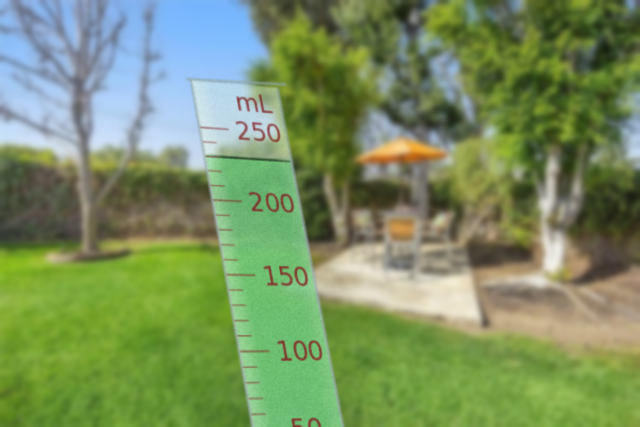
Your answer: 230 mL
